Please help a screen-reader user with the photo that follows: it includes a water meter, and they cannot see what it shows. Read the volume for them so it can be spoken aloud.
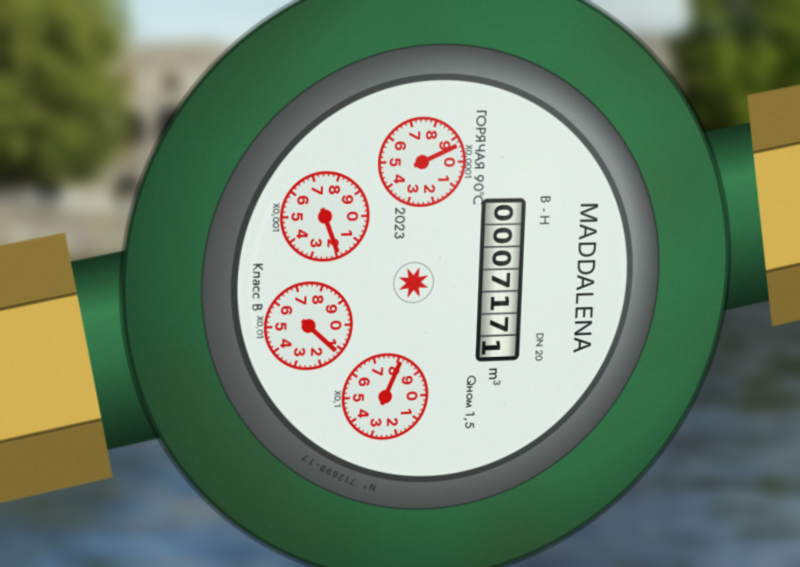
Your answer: 7170.8119 m³
